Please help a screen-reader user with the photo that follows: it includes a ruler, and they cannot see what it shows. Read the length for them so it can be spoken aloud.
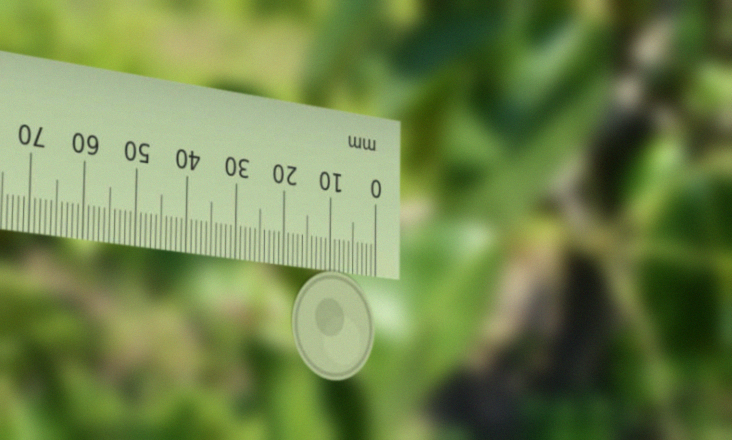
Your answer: 18 mm
